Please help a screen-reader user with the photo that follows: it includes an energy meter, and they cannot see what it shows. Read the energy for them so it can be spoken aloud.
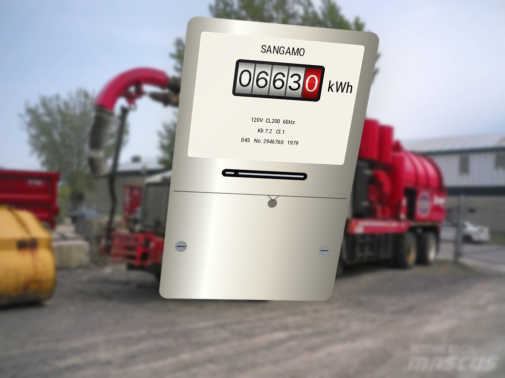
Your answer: 663.0 kWh
